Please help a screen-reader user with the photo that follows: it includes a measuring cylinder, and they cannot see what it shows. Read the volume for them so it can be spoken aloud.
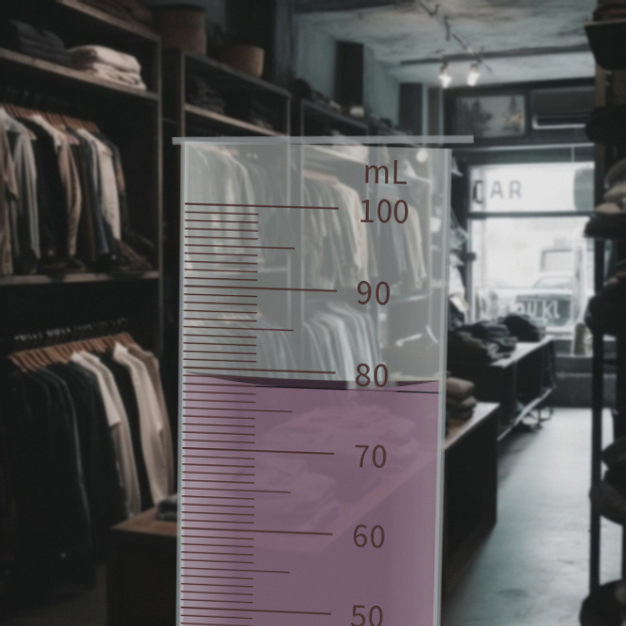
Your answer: 78 mL
